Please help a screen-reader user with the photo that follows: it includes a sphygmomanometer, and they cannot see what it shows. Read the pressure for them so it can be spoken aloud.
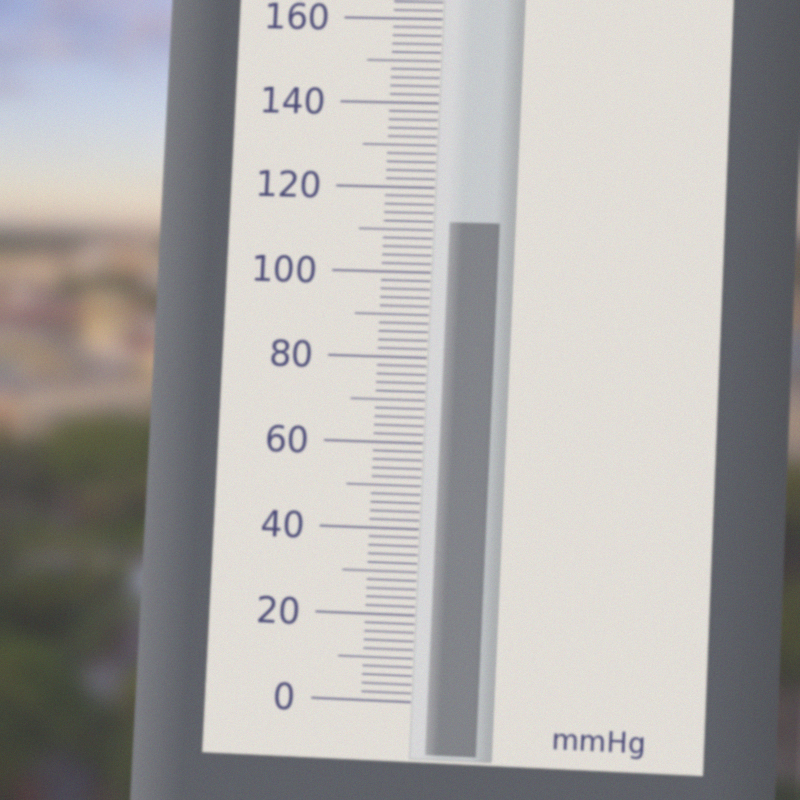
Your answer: 112 mmHg
